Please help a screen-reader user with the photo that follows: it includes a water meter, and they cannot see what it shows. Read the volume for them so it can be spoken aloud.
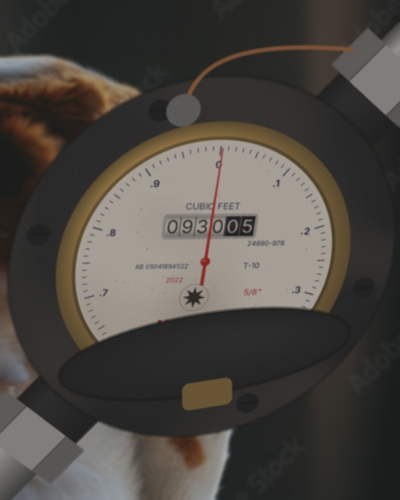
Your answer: 93005.00 ft³
